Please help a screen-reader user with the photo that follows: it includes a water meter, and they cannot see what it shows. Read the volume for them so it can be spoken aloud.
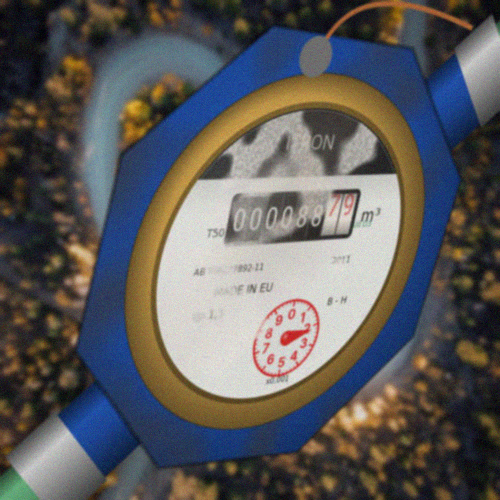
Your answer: 88.792 m³
